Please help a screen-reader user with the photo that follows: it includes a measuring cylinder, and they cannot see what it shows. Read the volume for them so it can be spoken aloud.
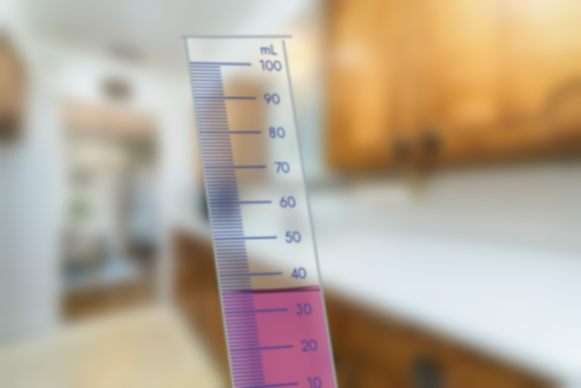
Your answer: 35 mL
